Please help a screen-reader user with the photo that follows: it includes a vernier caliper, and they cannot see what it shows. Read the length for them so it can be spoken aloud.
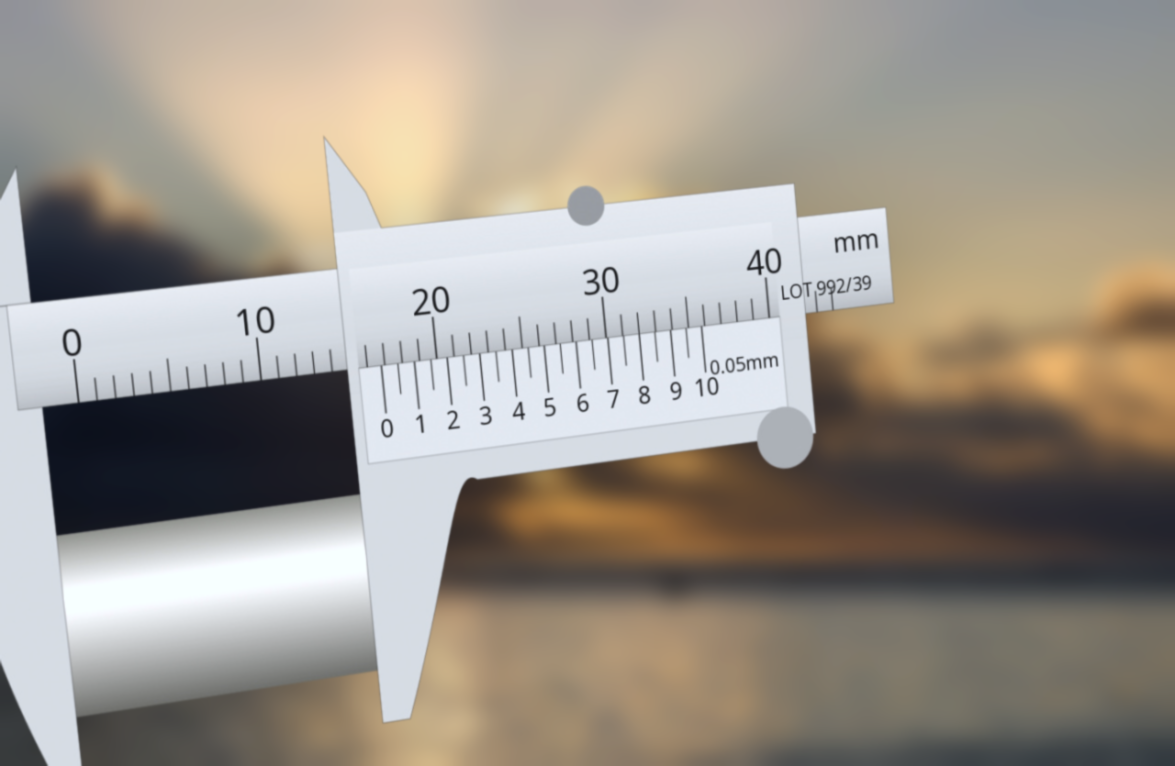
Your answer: 16.8 mm
